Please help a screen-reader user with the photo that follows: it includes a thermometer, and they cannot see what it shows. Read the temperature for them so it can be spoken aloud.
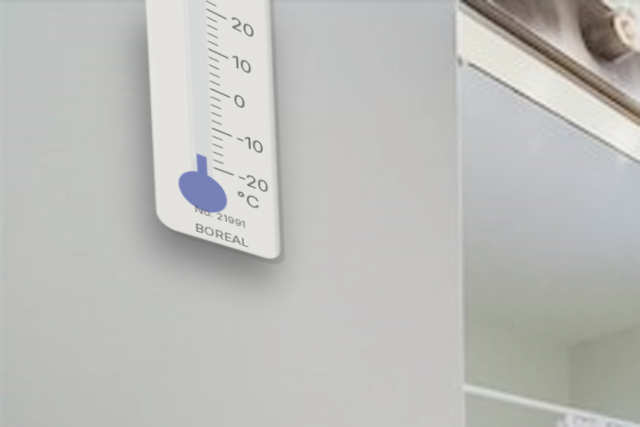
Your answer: -18 °C
